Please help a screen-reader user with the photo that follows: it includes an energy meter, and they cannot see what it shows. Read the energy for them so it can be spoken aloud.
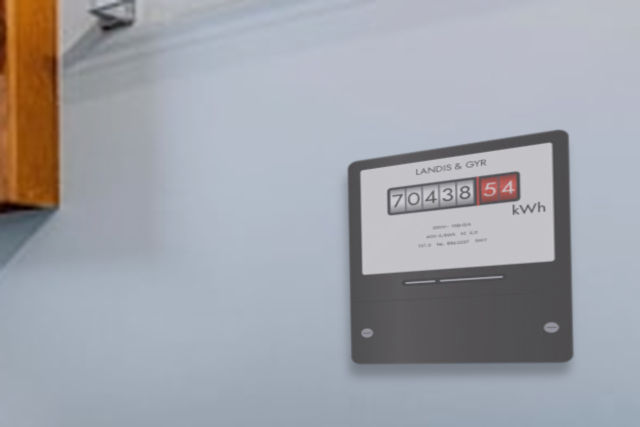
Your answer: 70438.54 kWh
